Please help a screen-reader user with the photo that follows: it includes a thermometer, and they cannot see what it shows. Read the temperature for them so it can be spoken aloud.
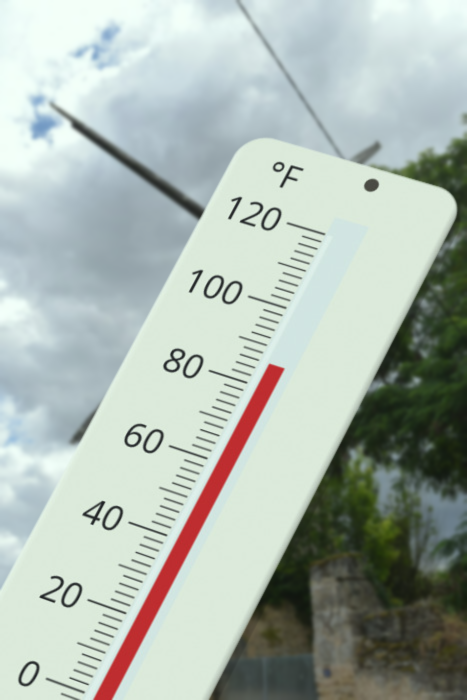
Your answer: 86 °F
